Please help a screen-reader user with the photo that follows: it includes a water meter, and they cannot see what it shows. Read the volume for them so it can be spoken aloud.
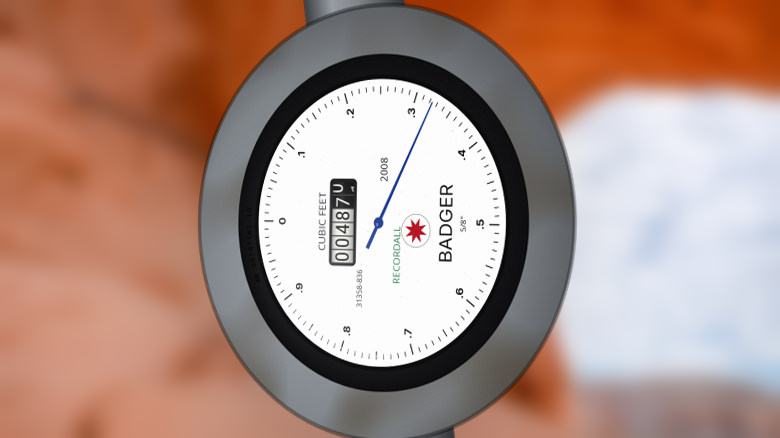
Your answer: 4870.32 ft³
